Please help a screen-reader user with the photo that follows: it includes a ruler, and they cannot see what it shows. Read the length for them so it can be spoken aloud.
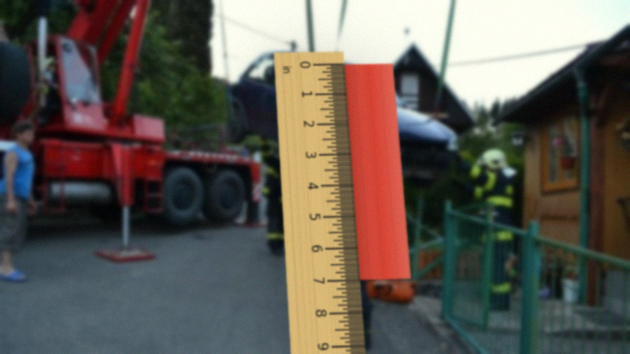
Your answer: 7 in
